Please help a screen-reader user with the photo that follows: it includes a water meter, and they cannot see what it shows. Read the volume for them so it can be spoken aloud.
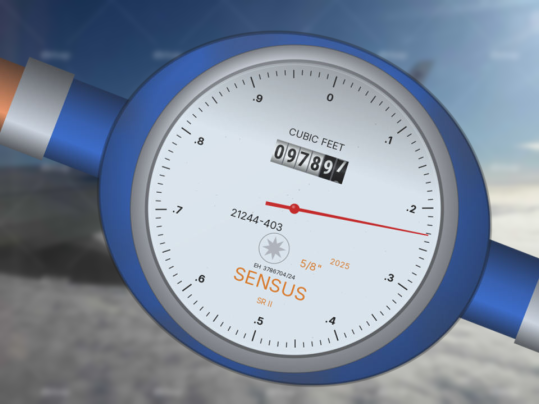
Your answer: 97897.23 ft³
